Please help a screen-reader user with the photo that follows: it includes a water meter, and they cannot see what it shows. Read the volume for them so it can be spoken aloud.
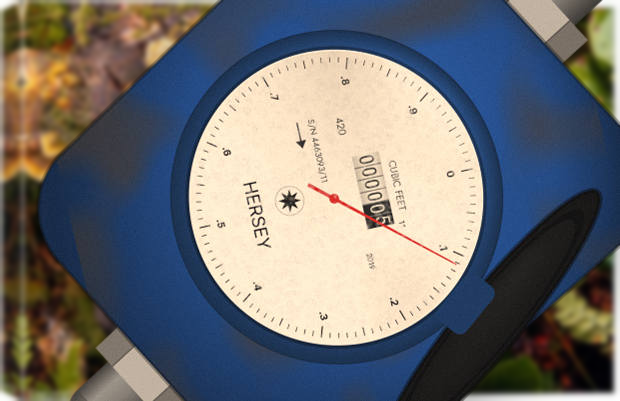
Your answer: 5.11 ft³
